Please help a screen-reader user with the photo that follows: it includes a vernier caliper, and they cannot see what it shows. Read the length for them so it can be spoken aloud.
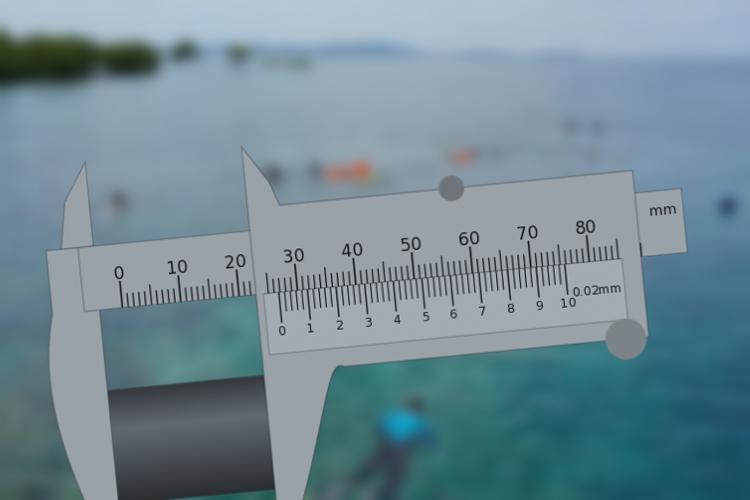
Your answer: 26.8 mm
